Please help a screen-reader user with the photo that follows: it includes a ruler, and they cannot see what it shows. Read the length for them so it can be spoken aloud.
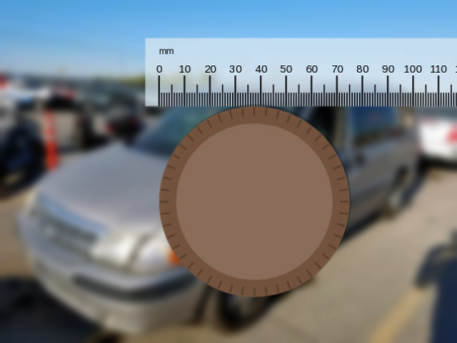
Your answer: 75 mm
